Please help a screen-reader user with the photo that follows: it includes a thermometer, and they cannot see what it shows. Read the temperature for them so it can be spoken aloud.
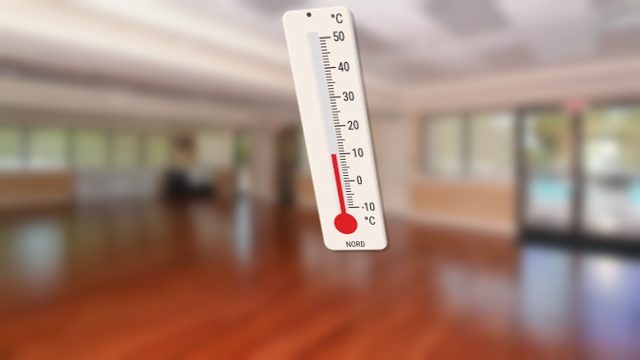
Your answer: 10 °C
